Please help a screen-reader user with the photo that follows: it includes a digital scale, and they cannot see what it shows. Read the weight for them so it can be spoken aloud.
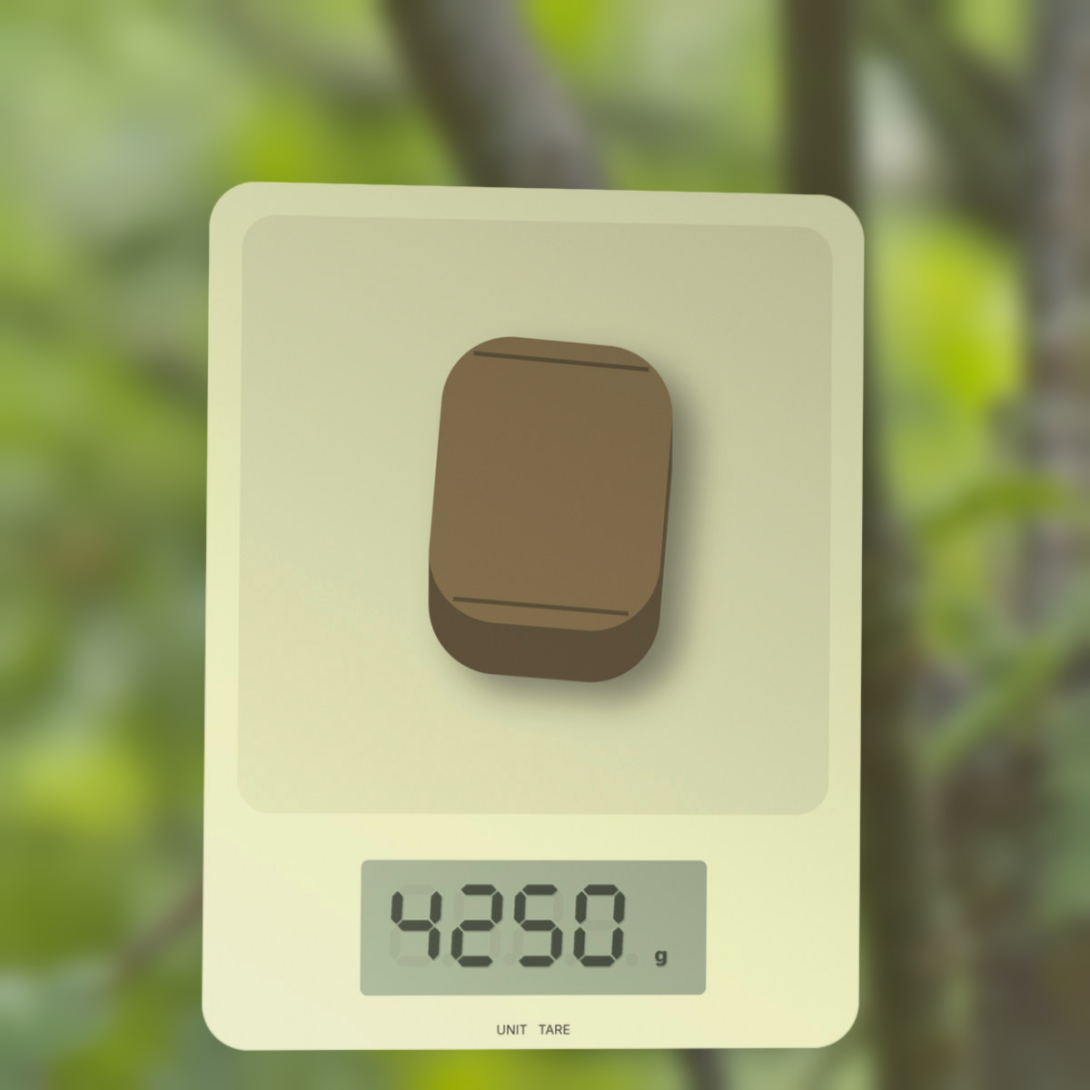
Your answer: 4250 g
